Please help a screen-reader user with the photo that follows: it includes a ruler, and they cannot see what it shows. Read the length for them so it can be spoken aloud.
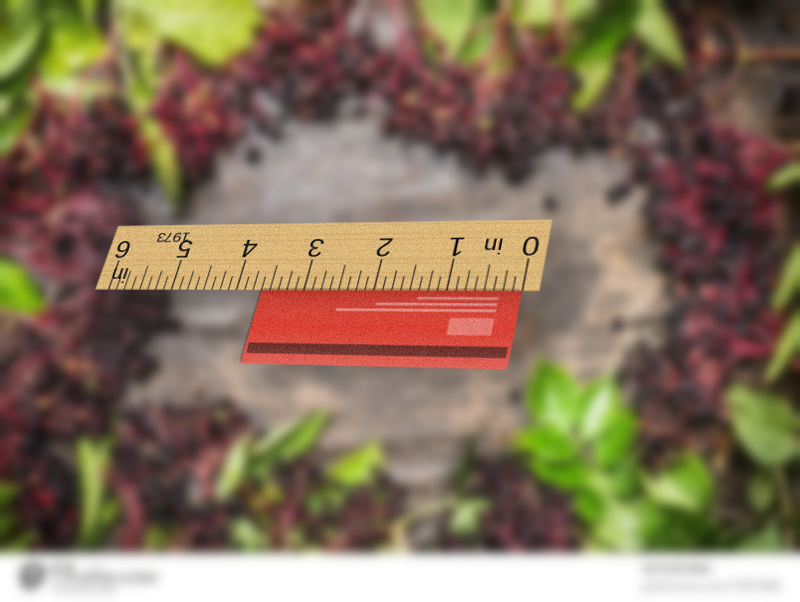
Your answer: 3.625 in
